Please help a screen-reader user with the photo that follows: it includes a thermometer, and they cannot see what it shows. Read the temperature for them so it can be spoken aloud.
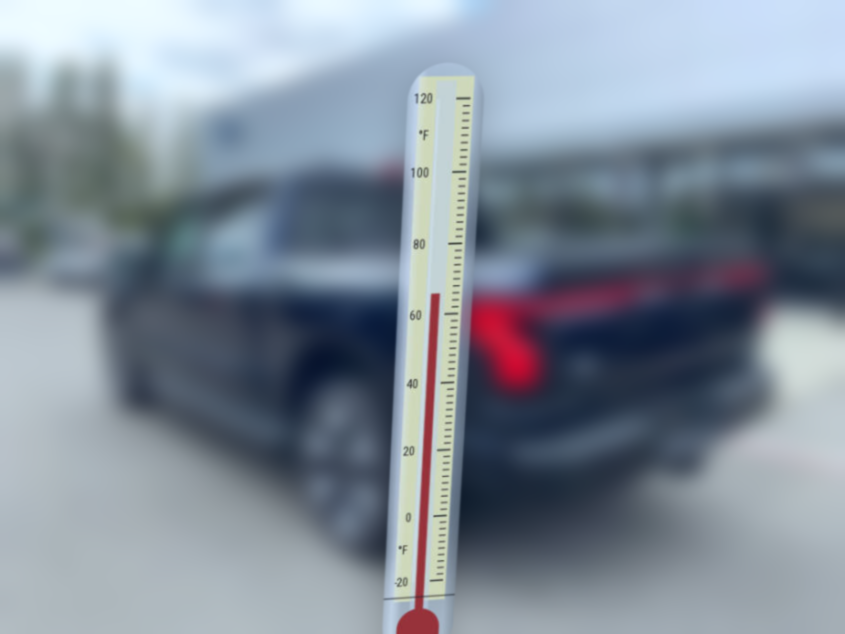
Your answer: 66 °F
